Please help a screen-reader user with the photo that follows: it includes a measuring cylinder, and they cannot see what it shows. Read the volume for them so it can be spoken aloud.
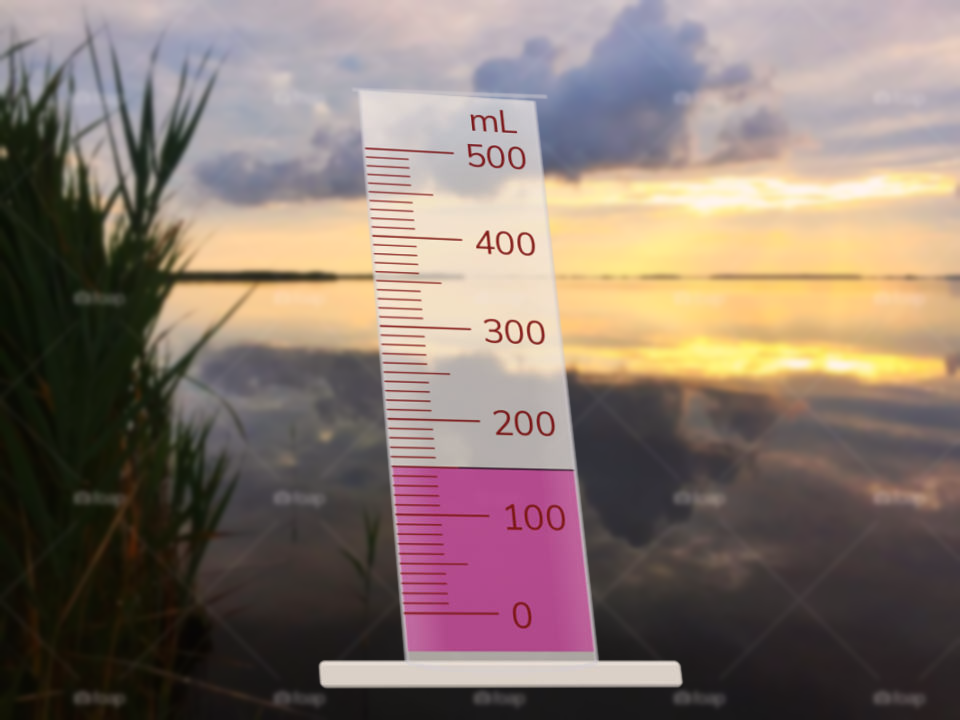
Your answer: 150 mL
